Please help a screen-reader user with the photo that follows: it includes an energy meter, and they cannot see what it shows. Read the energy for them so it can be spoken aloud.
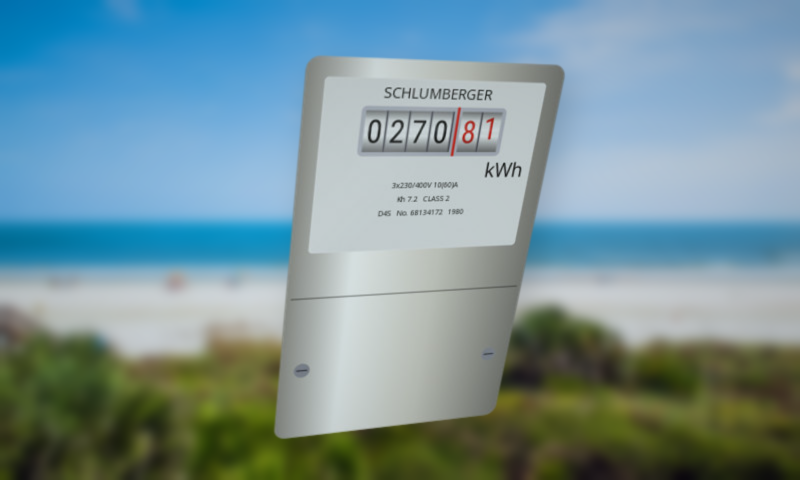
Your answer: 270.81 kWh
